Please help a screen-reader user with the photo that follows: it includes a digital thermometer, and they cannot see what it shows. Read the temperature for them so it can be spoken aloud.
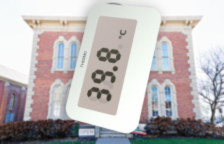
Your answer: 39.8 °C
